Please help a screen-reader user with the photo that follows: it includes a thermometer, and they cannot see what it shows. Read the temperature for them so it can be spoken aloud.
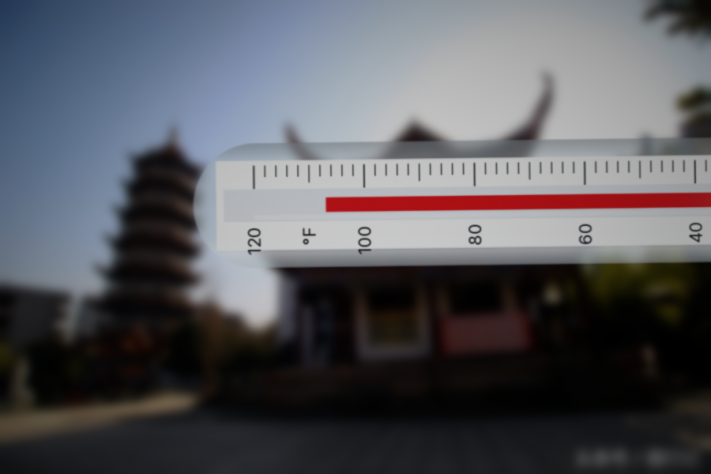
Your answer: 107 °F
